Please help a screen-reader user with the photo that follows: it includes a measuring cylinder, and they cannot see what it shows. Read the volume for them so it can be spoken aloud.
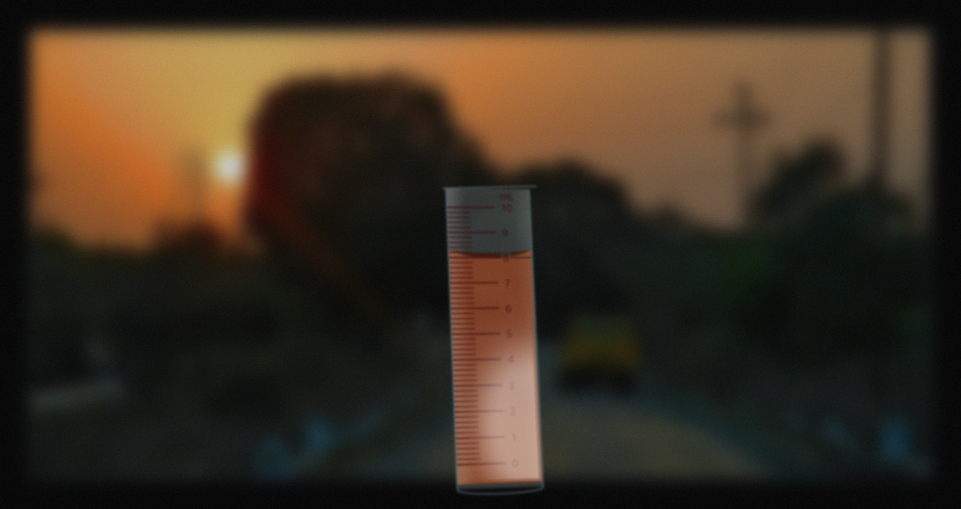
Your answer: 8 mL
